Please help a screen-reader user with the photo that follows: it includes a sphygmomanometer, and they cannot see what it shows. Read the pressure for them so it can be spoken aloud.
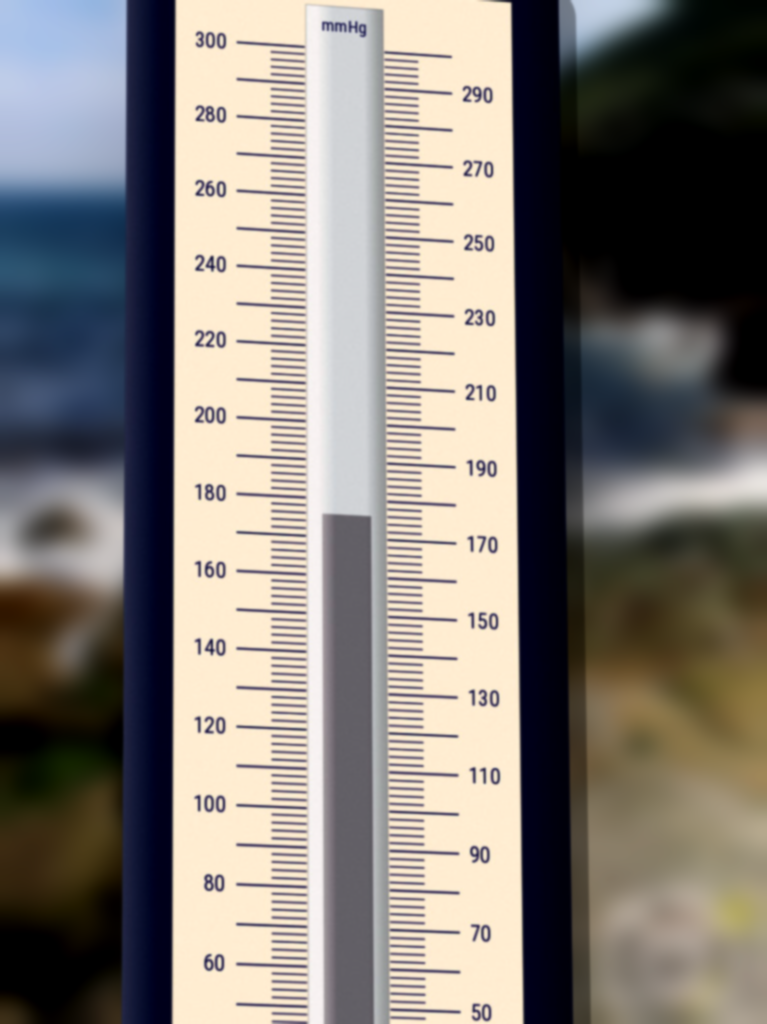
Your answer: 176 mmHg
